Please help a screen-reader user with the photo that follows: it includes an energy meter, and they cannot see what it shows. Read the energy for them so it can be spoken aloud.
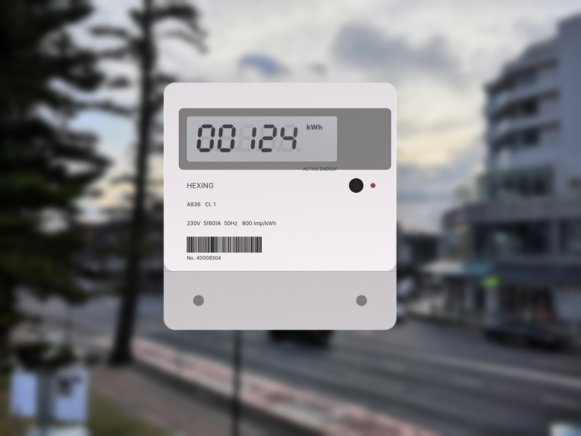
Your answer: 124 kWh
